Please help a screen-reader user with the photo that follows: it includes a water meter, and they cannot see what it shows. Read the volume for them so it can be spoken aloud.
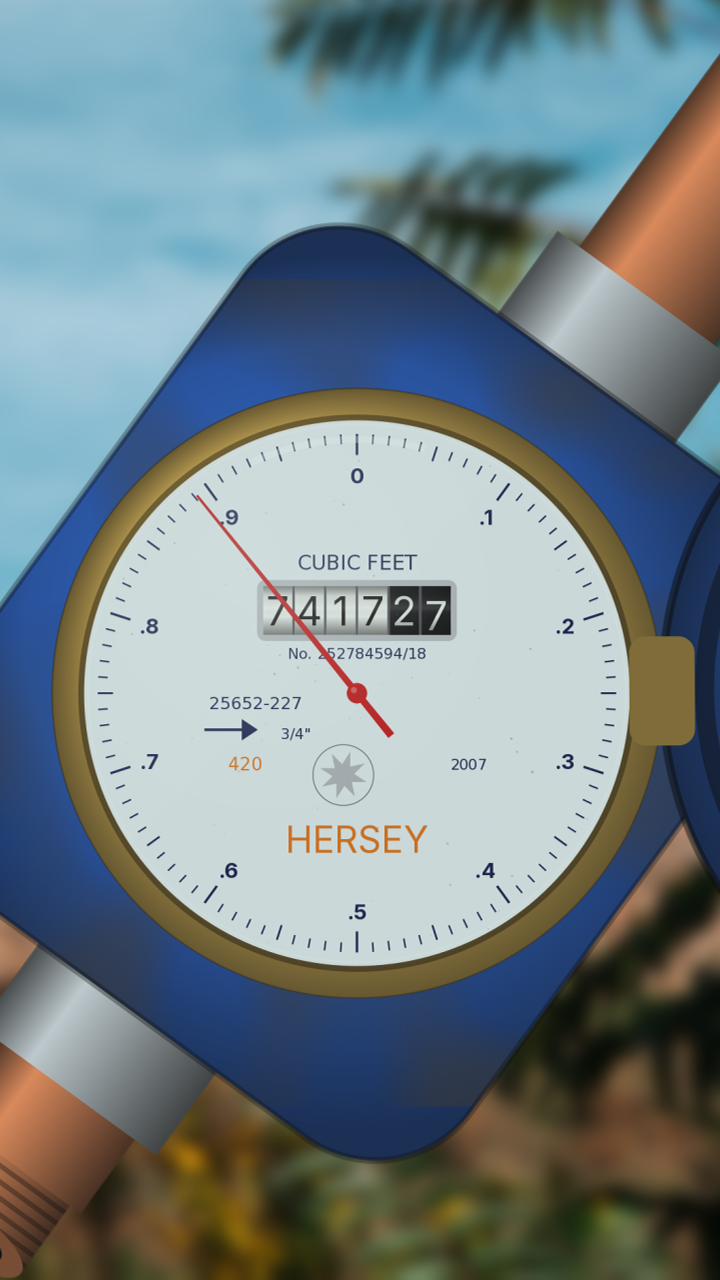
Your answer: 741726.89 ft³
